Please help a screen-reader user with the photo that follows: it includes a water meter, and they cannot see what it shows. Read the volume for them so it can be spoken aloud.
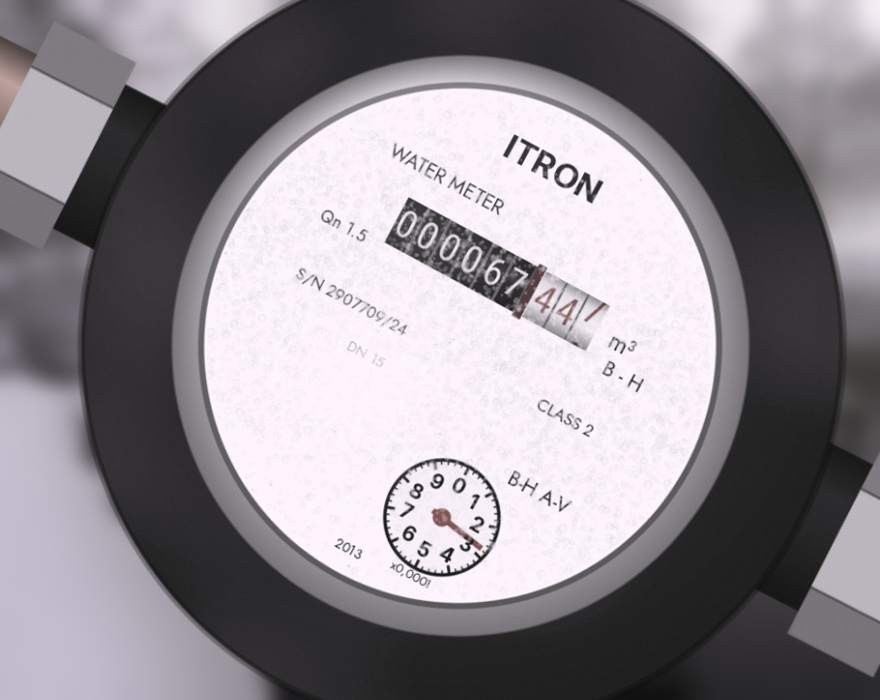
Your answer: 67.4472 m³
